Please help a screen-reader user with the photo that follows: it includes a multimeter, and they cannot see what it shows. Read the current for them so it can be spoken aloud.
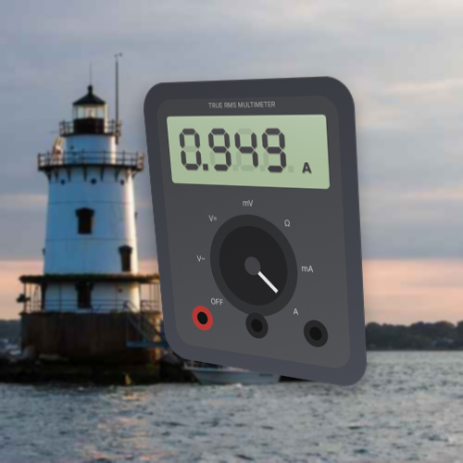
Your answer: 0.949 A
